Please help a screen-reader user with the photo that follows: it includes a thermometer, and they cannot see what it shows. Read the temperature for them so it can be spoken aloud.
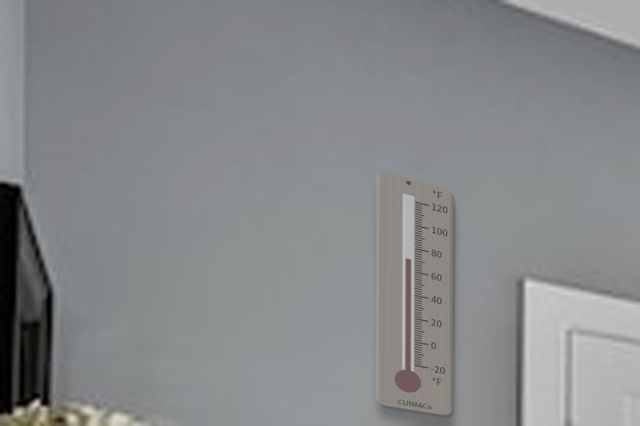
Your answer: 70 °F
